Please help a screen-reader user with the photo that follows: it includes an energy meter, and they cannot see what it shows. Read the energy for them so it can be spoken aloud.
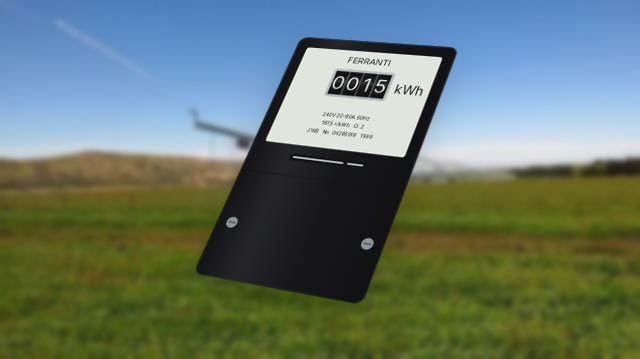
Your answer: 15 kWh
